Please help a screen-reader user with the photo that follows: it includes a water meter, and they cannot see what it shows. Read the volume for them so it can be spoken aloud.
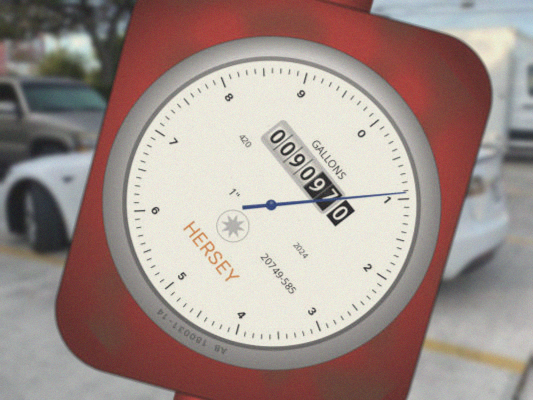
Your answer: 90970.9 gal
